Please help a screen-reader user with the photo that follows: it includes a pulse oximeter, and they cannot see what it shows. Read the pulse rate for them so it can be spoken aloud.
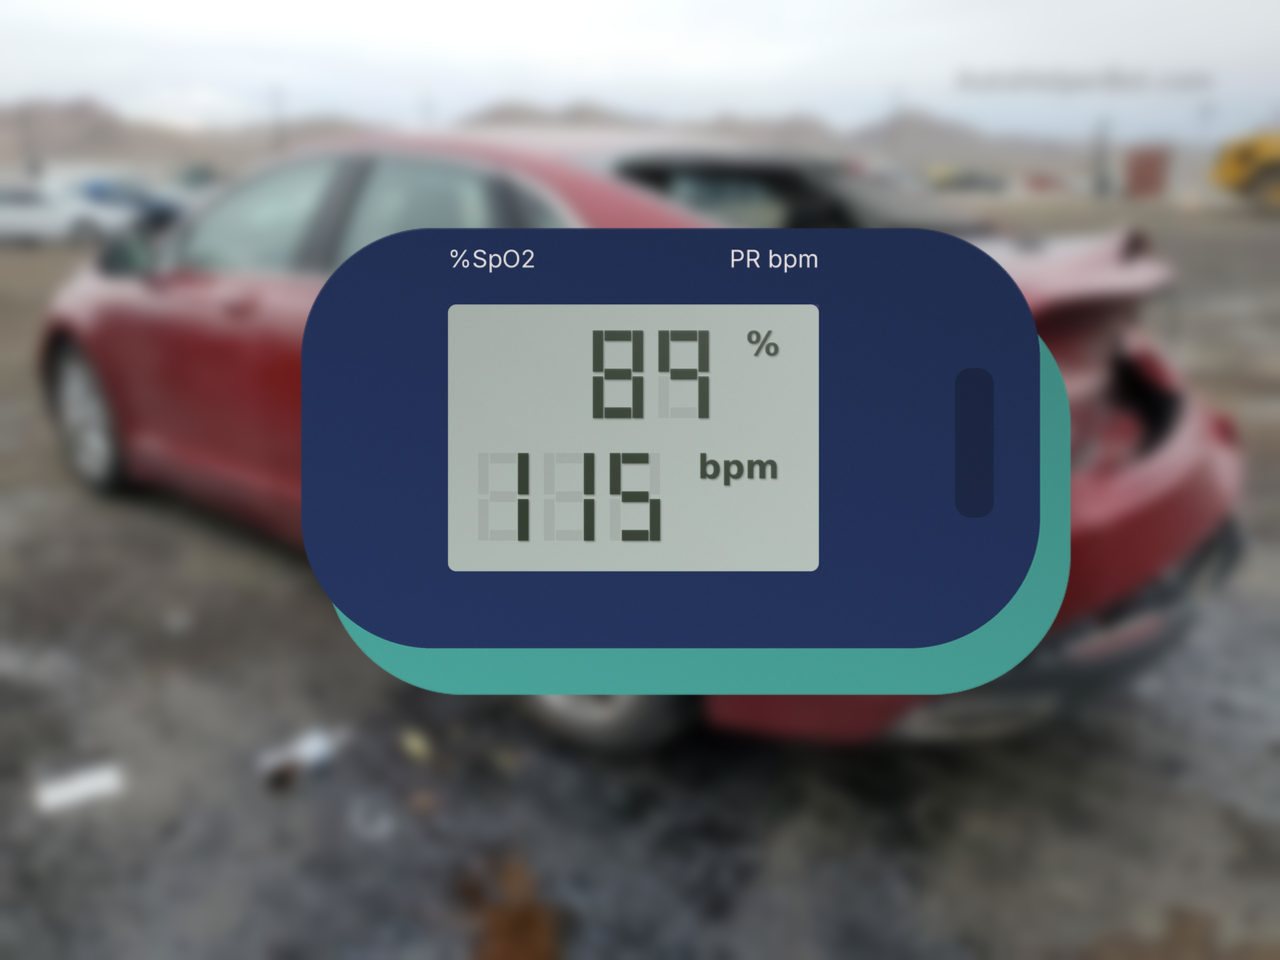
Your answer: 115 bpm
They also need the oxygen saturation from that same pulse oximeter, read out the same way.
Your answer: 89 %
